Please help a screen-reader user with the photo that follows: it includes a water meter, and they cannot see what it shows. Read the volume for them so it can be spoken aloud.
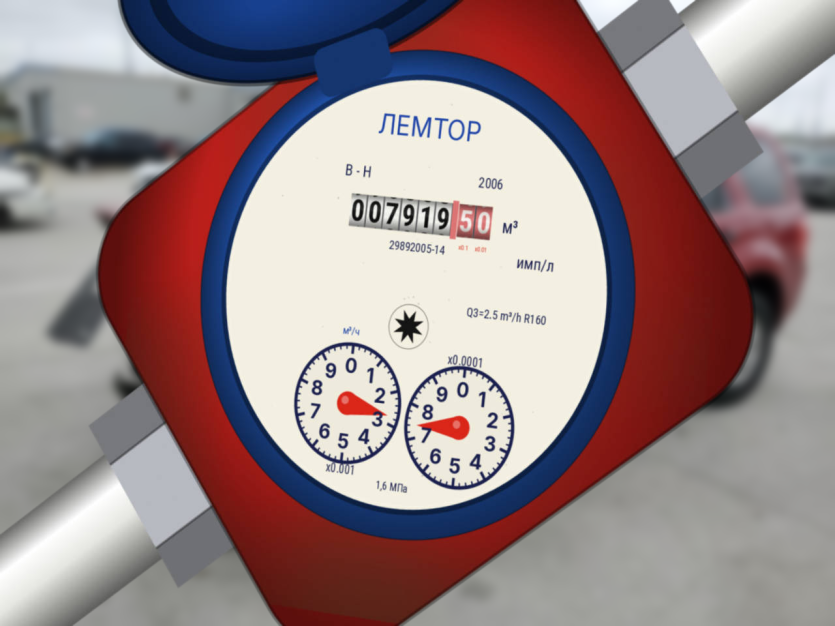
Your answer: 7919.5027 m³
